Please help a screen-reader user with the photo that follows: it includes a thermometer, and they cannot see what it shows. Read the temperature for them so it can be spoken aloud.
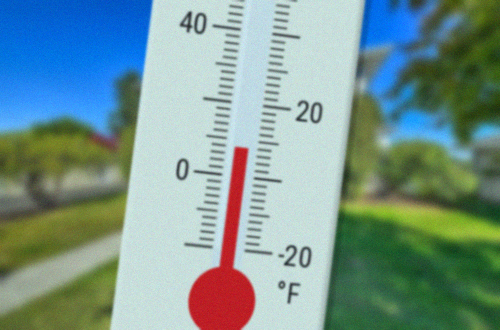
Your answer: 8 °F
